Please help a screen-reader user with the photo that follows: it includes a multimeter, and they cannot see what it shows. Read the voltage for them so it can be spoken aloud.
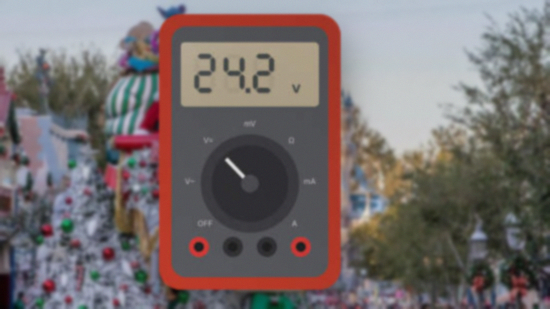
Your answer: 24.2 V
